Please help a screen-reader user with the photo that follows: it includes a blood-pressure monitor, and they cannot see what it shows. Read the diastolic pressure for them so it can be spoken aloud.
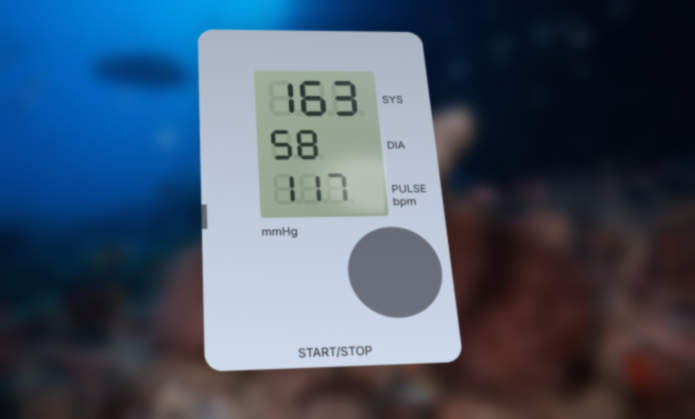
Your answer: 58 mmHg
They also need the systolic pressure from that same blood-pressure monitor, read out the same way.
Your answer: 163 mmHg
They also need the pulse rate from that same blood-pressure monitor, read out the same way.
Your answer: 117 bpm
